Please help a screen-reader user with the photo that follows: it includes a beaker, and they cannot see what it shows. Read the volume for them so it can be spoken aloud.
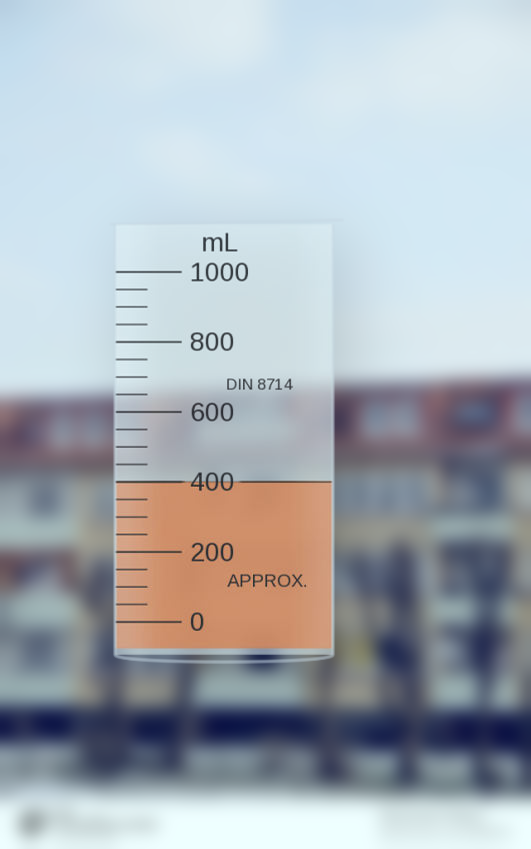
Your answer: 400 mL
